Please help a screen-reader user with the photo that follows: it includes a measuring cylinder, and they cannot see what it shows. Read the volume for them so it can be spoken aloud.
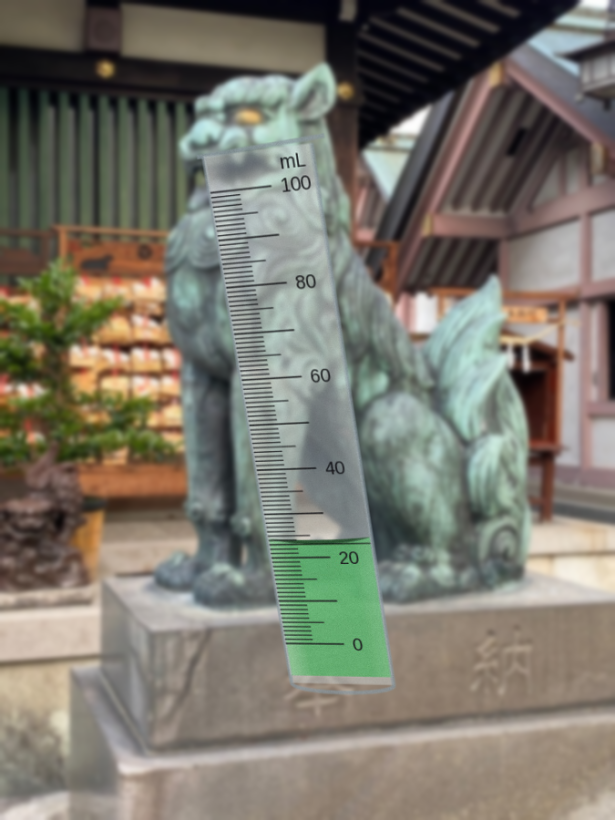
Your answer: 23 mL
